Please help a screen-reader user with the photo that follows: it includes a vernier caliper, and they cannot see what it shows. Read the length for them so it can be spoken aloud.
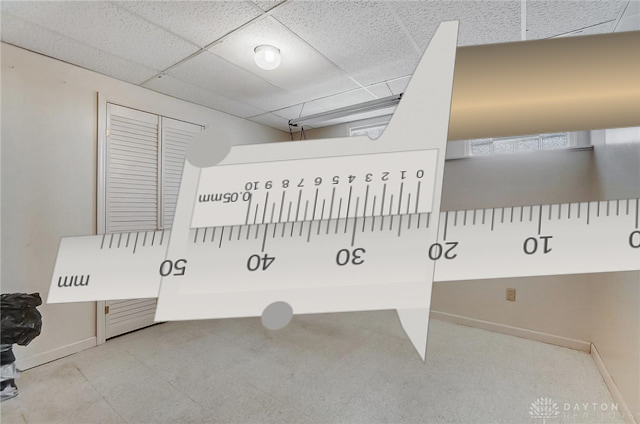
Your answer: 23.4 mm
